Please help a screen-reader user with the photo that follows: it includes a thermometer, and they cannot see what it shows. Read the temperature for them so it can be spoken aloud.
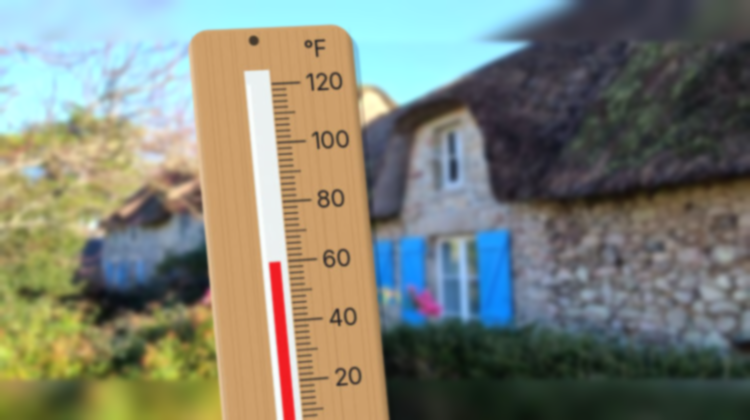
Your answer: 60 °F
